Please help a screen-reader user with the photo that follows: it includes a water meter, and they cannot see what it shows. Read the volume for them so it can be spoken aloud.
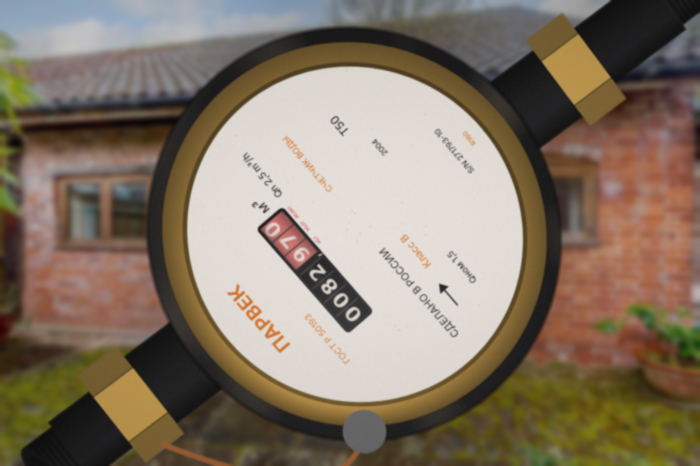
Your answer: 82.970 m³
